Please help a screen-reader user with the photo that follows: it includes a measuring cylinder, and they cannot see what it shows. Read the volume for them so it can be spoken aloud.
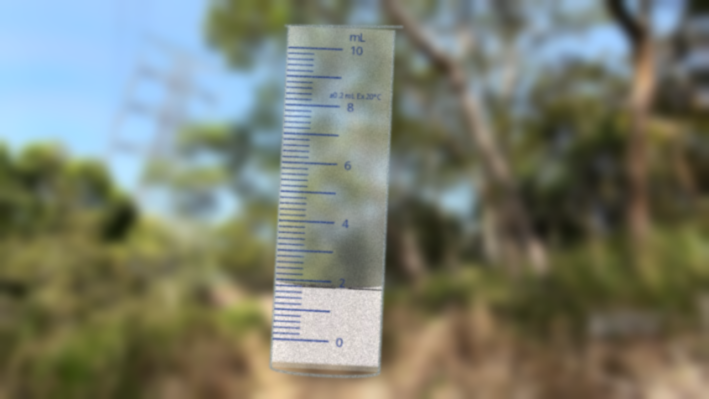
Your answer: 1.8 mL
